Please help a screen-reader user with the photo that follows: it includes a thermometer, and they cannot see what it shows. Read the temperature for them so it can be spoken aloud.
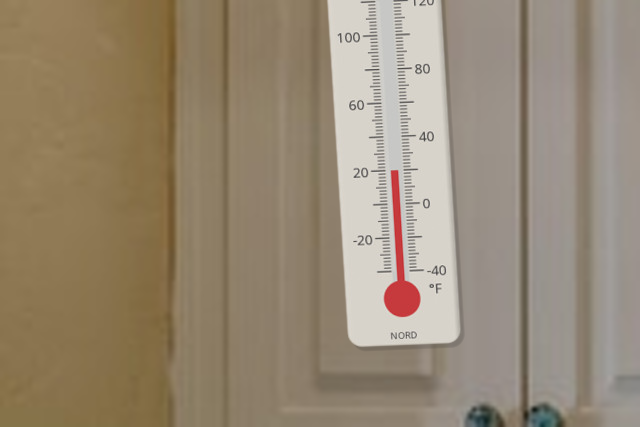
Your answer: 20 °F
